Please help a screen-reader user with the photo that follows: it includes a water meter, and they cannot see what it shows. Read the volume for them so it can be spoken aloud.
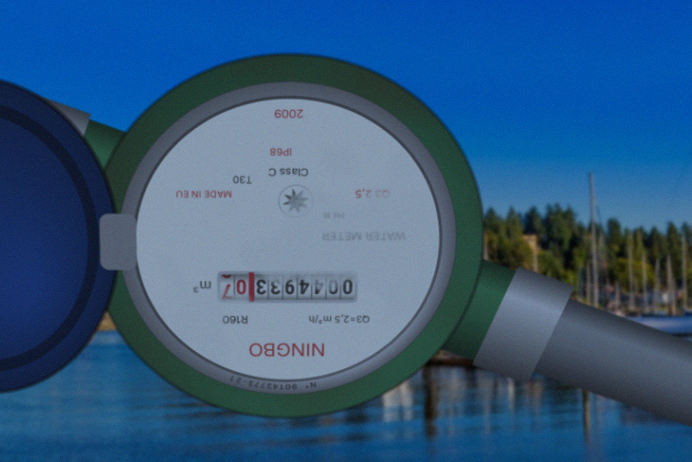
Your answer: 44933.07 m³
